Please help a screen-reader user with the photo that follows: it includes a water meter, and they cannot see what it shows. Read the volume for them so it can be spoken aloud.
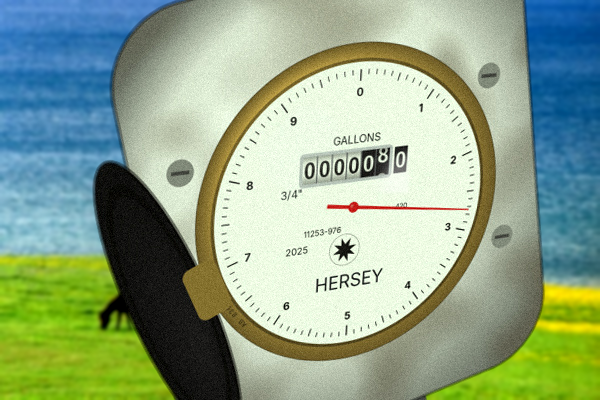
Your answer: 82.7 gal
